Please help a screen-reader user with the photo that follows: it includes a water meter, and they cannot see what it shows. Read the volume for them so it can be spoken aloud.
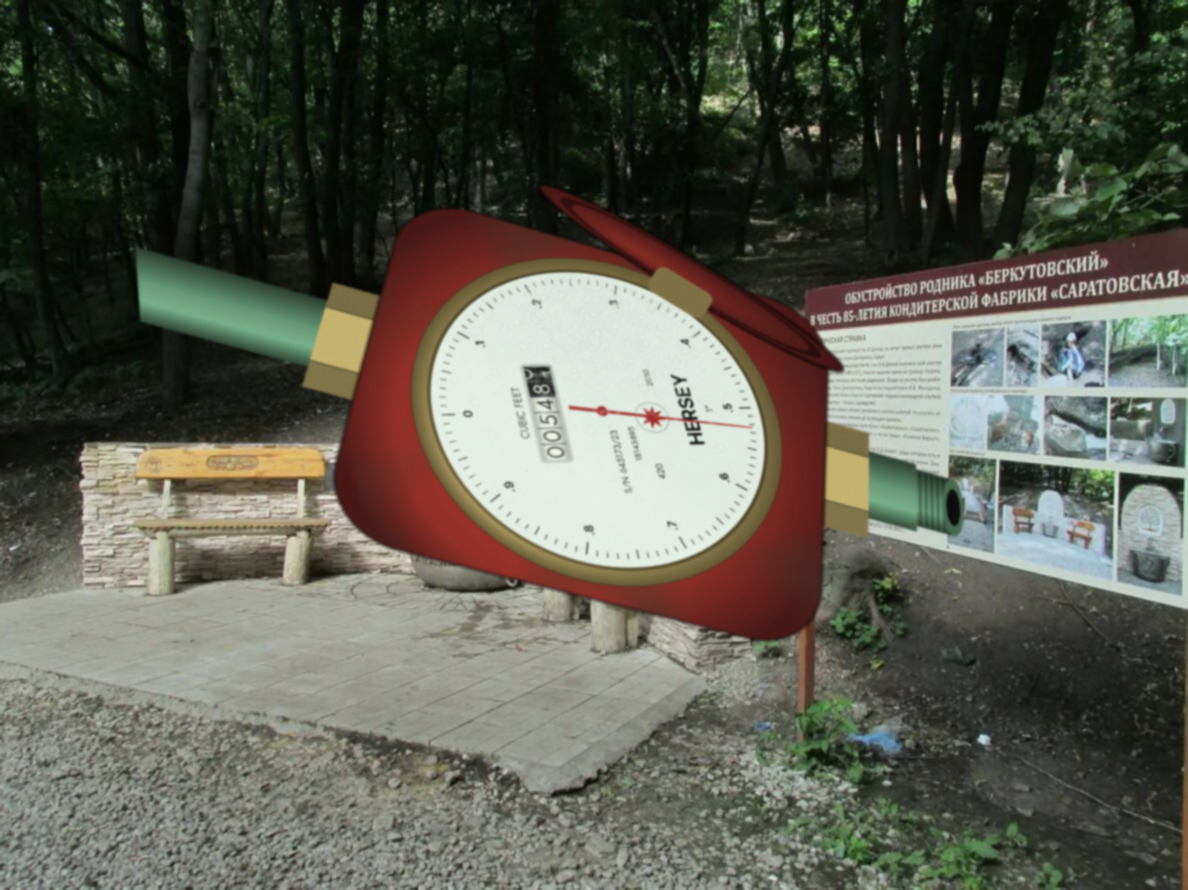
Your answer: 5480.52 ft³
